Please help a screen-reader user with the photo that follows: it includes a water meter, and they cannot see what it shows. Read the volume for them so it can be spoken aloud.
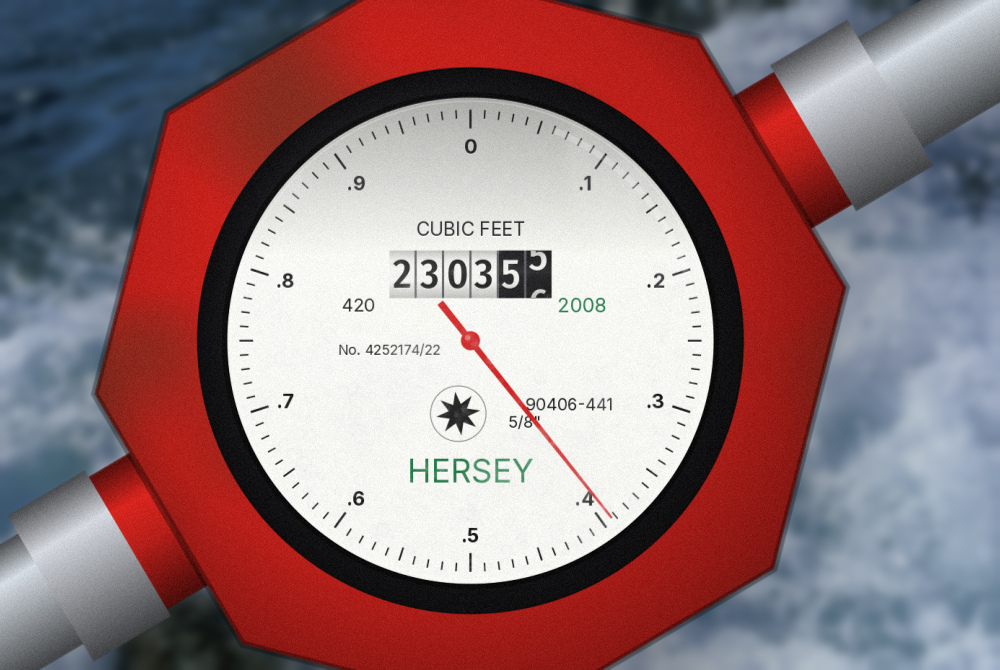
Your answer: 230355.39 ft³
